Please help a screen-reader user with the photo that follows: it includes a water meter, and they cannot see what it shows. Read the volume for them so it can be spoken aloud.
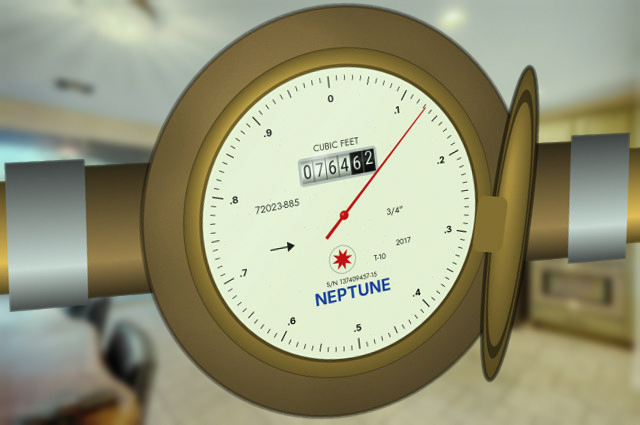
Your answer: 76462.13 ft³
